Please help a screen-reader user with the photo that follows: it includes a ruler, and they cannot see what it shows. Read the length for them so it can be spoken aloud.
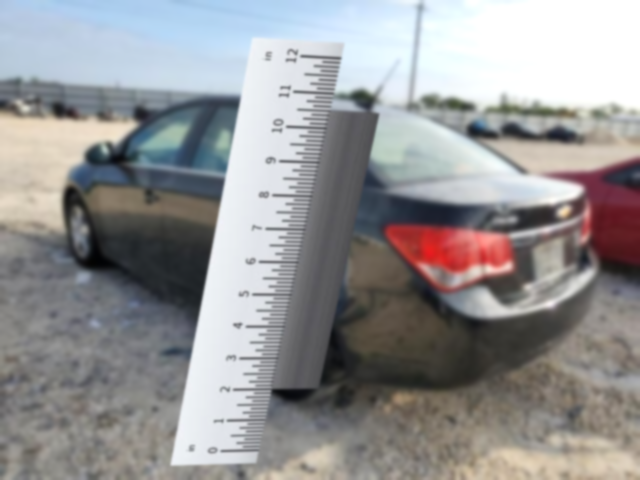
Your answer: 8.5 in
